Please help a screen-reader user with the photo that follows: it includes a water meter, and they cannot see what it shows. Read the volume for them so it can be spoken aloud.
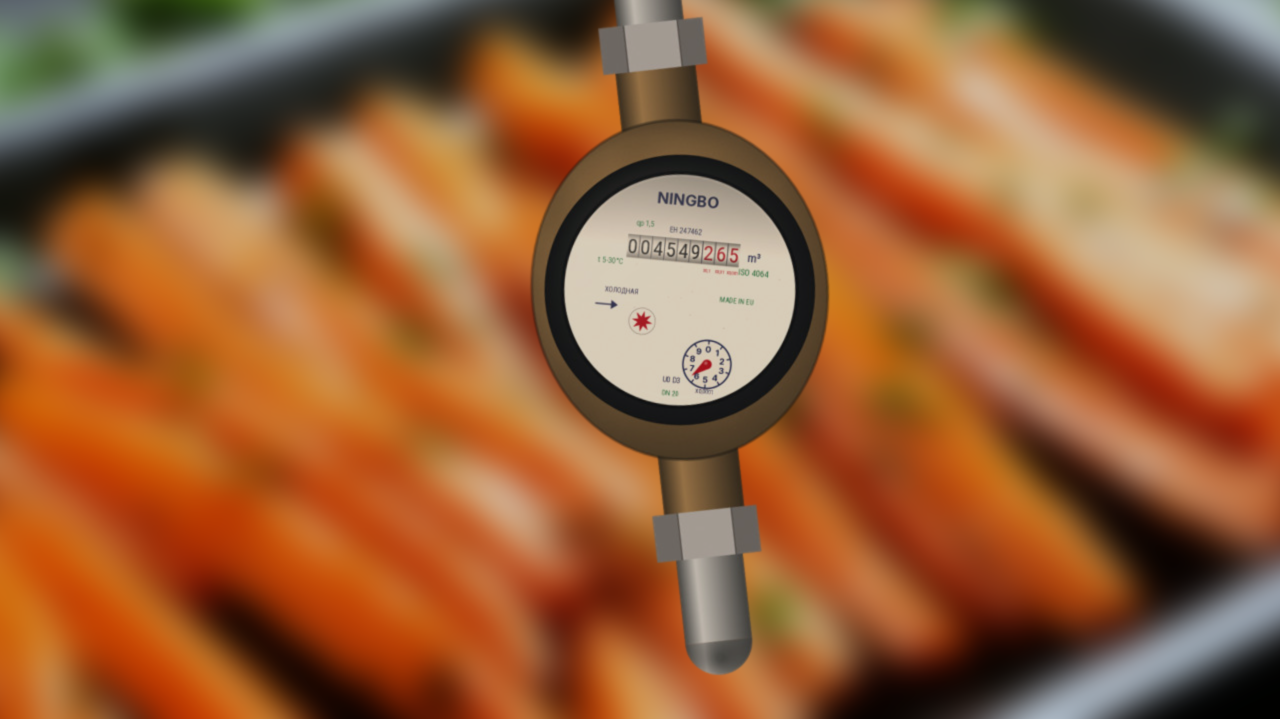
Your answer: 4549.2656 m³
